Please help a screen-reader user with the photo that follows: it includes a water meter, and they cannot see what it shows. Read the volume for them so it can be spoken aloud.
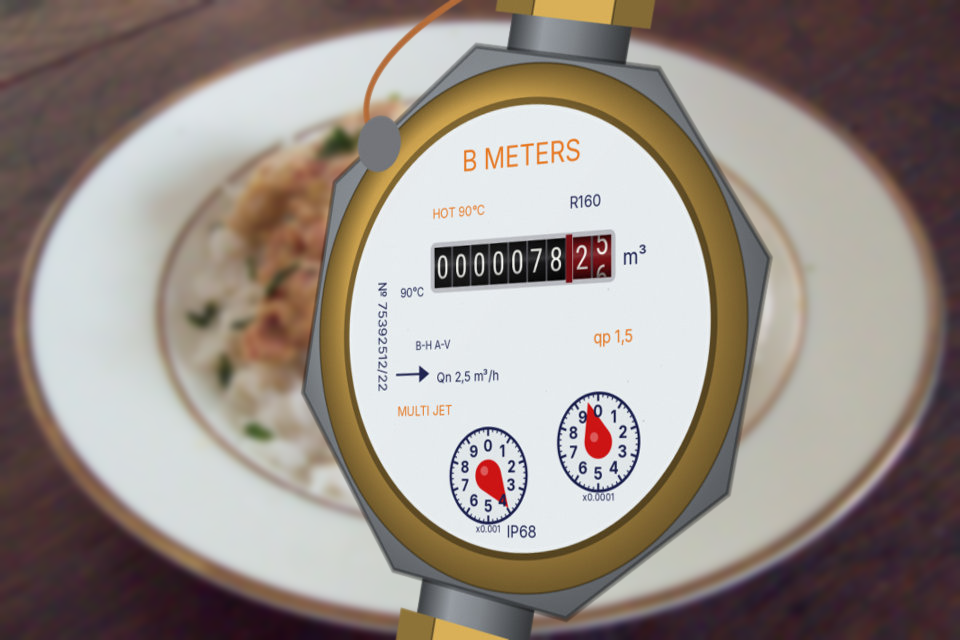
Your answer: 78.2539 m³
